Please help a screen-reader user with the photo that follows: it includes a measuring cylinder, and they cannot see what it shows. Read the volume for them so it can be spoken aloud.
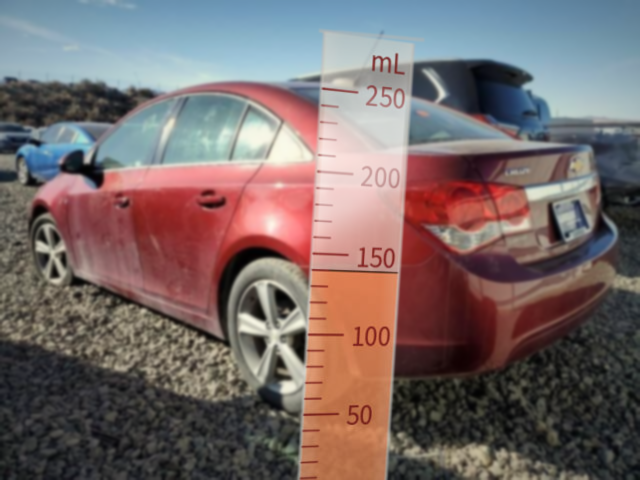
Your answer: 140 mL
